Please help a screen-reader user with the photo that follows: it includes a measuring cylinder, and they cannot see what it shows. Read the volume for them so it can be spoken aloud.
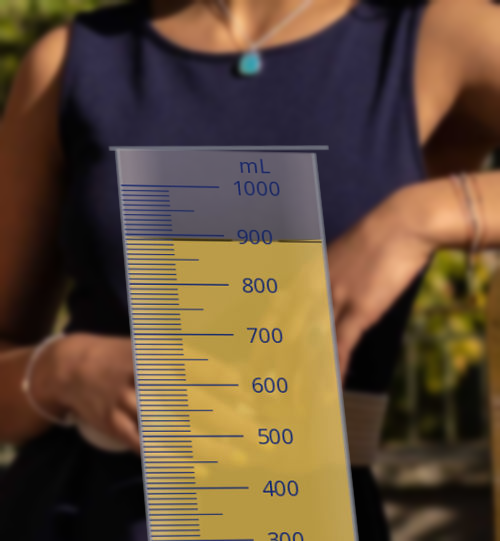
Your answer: 890 mL
